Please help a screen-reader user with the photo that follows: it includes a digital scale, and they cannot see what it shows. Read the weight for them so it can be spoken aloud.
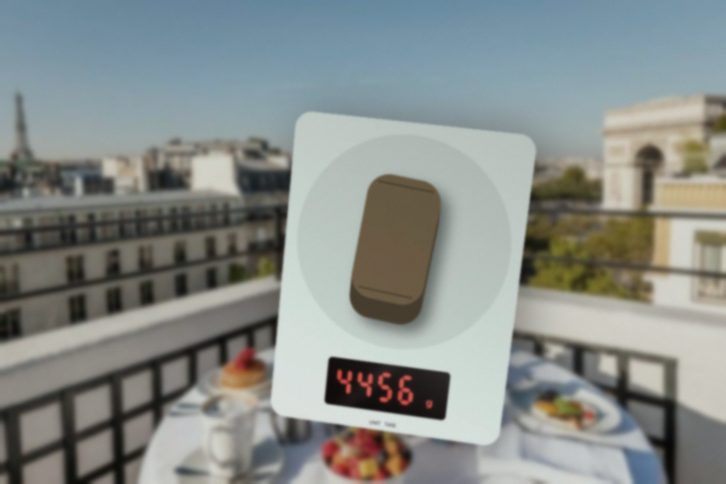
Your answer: 4456 g
